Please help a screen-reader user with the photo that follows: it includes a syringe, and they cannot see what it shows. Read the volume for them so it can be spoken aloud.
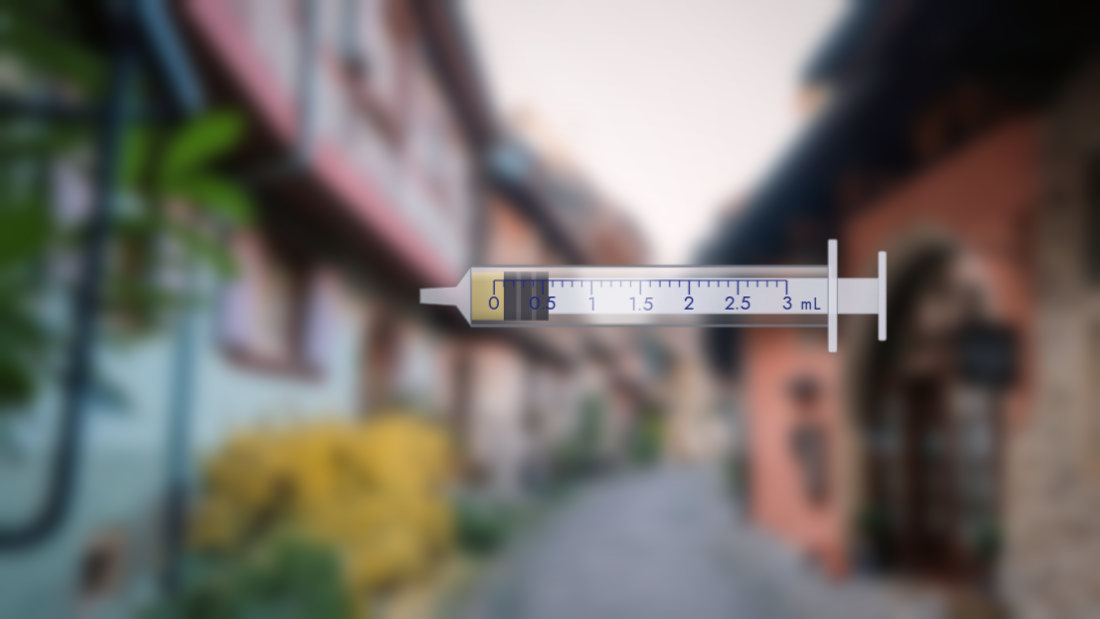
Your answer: 0.1 mL
